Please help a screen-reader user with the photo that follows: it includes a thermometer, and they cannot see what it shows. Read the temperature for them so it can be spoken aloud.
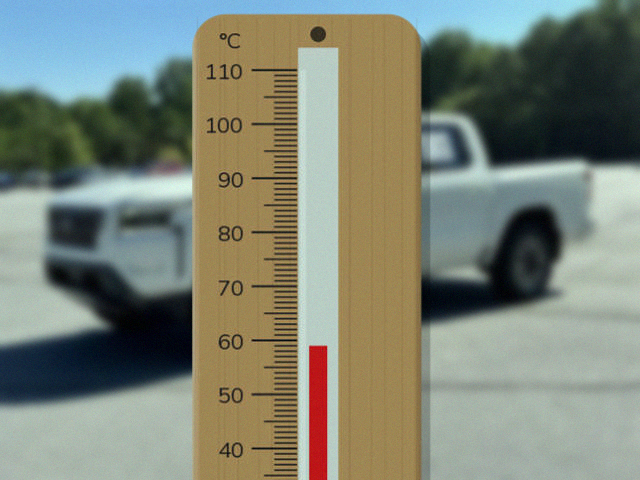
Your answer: 59 °C
